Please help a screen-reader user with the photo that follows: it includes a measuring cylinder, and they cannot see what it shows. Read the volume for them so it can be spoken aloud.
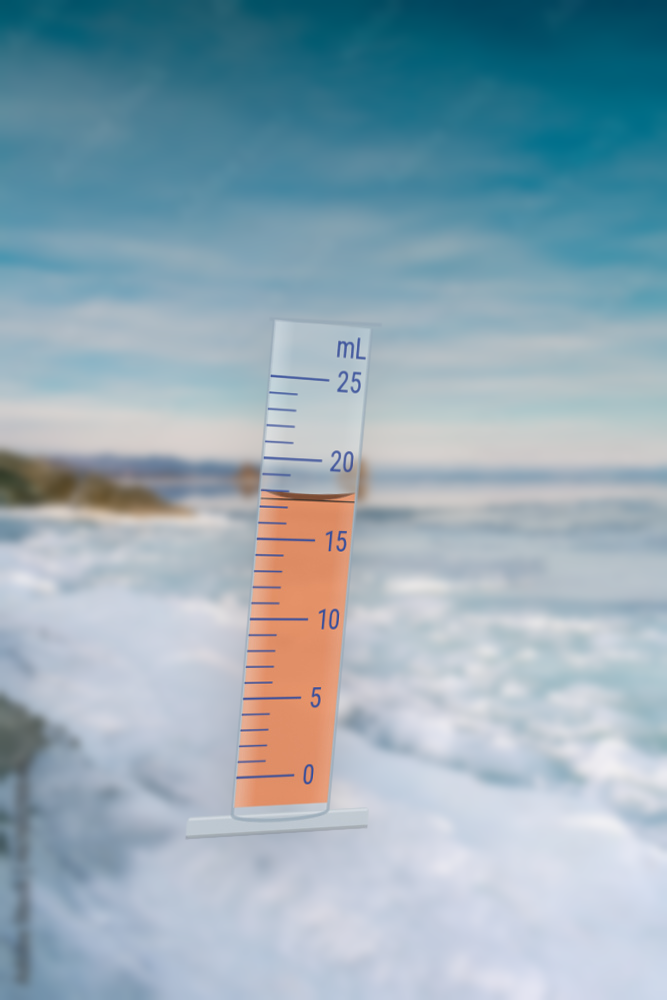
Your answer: 17.5 mL
